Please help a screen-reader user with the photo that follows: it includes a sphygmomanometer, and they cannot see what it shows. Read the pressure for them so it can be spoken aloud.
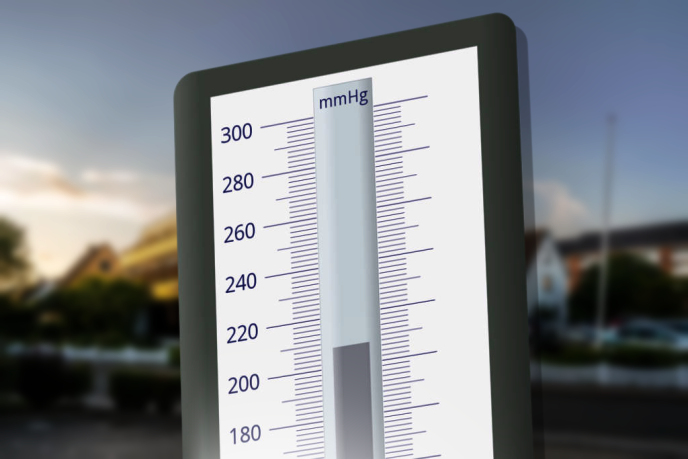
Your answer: 208 mmHg
